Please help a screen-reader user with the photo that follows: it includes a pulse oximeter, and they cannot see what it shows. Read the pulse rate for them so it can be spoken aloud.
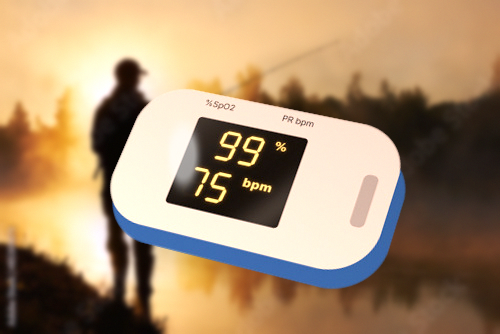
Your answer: 75 bpm
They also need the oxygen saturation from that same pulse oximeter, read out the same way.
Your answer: 99 %
